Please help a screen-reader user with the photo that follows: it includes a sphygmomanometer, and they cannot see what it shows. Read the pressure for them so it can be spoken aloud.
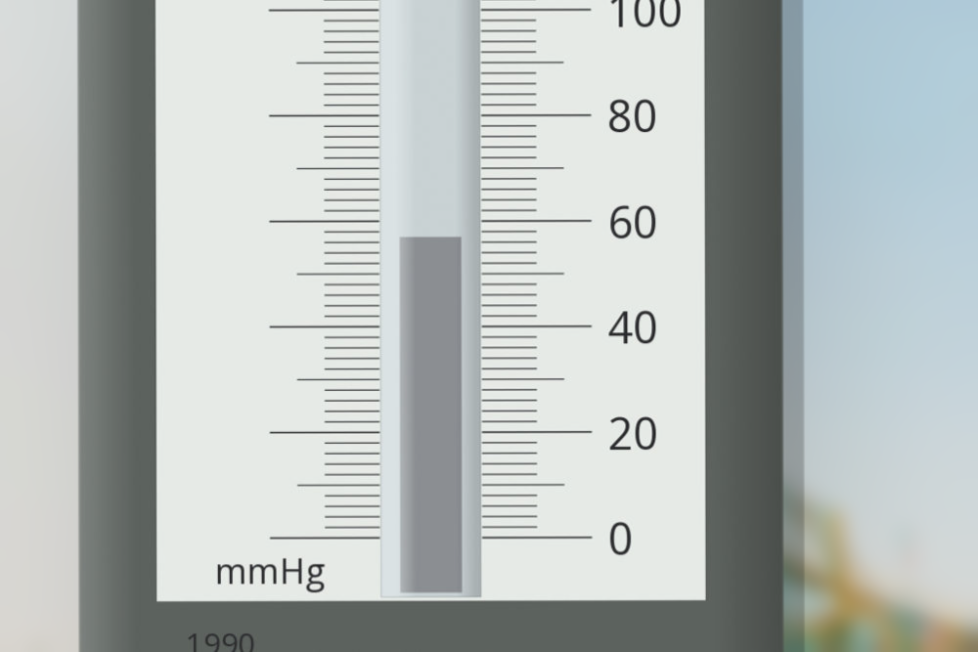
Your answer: 57 mmHg
